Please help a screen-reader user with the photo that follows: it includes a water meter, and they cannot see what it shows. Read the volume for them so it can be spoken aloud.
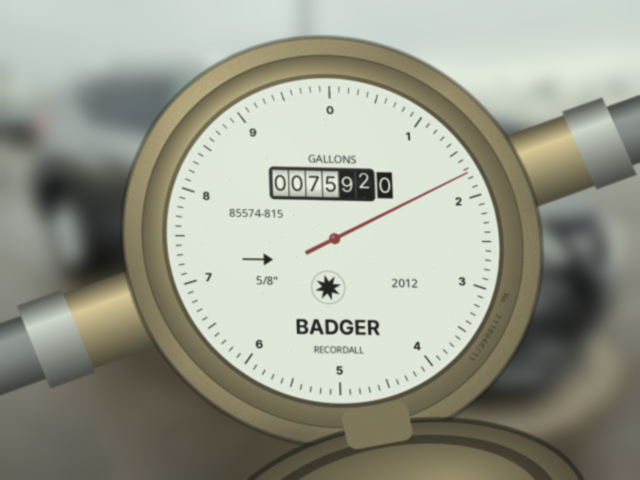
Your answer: 75921.7 gal
